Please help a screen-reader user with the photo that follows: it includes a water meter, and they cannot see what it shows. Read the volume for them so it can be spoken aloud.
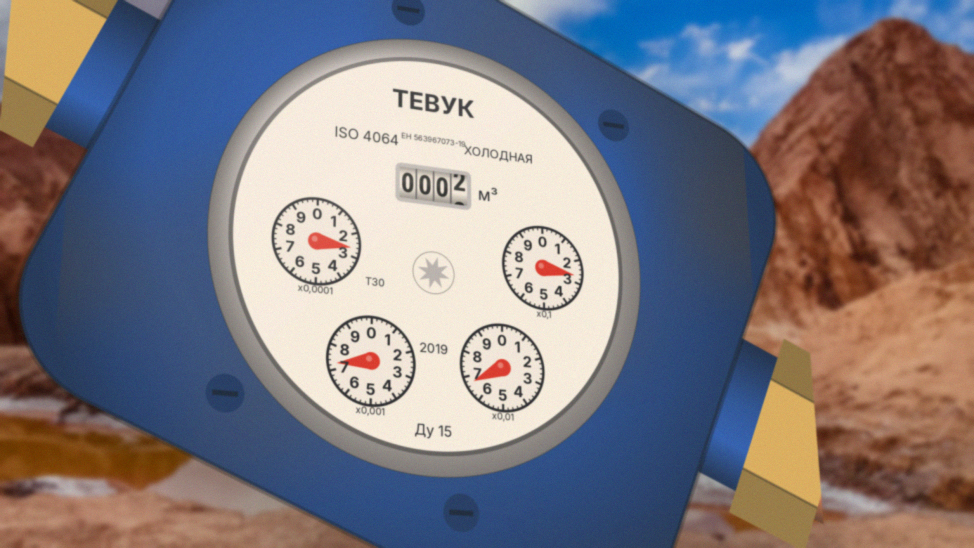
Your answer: 2.2672 m³
